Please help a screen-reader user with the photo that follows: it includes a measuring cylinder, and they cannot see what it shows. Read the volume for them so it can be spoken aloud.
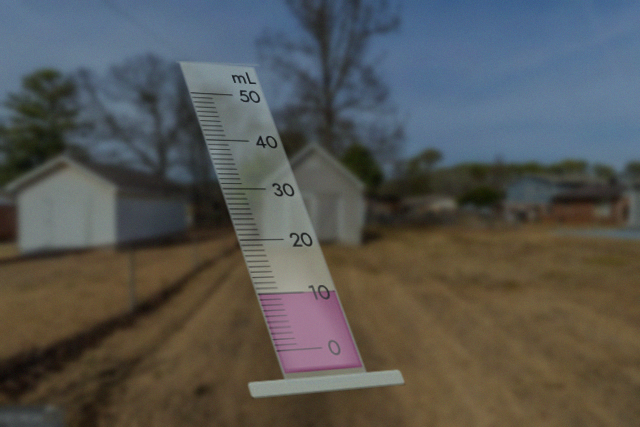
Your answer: 10 mL
